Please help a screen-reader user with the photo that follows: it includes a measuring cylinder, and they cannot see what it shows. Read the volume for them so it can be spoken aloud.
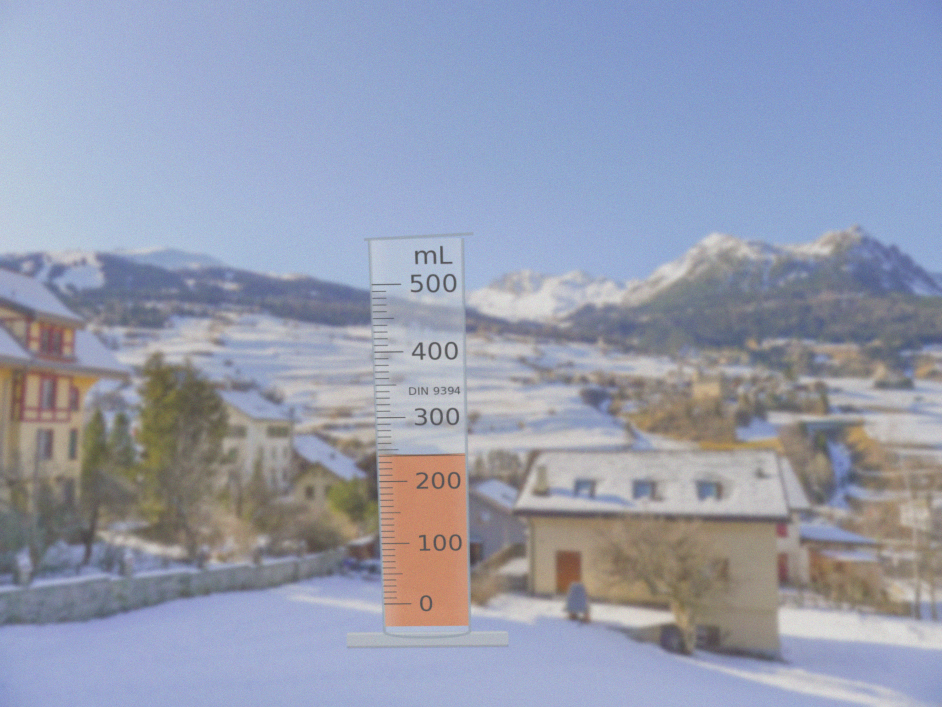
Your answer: 240 mL
